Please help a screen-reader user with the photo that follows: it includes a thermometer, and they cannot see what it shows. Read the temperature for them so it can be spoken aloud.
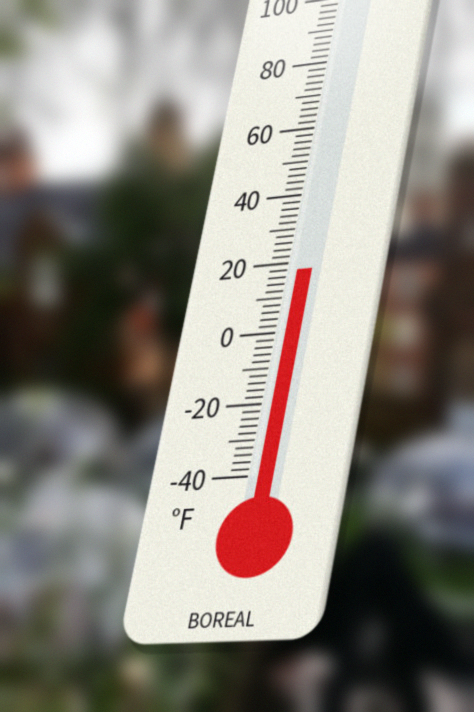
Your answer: 18 °F
